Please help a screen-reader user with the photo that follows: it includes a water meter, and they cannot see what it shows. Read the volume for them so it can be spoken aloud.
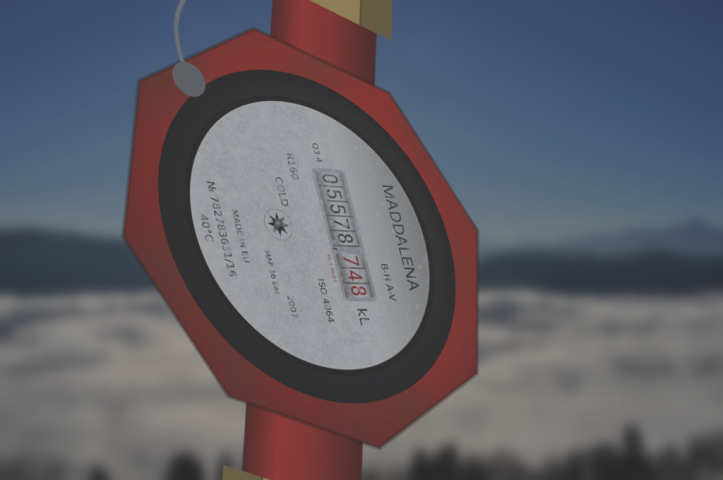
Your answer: 5578.748 kL
